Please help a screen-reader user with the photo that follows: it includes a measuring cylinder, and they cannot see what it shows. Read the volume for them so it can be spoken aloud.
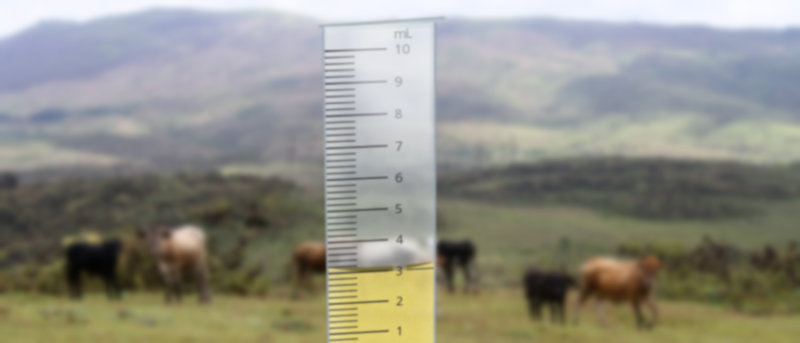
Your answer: 3 mL
